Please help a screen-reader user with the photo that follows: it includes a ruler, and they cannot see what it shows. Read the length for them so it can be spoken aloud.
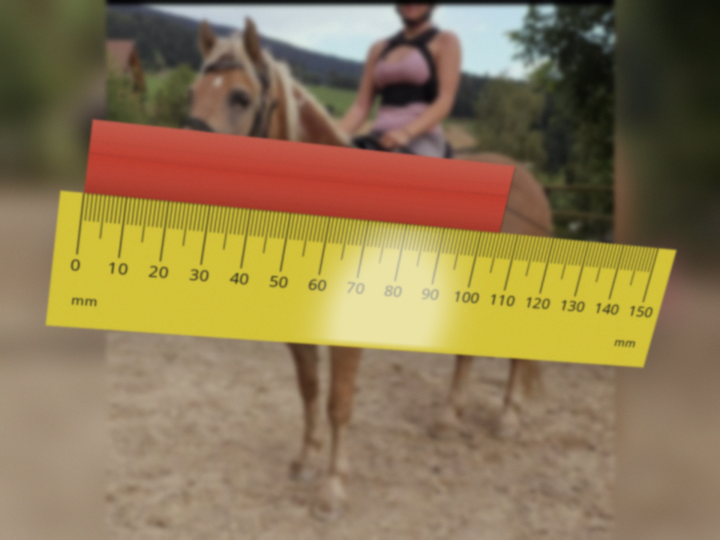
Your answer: 105 mm
